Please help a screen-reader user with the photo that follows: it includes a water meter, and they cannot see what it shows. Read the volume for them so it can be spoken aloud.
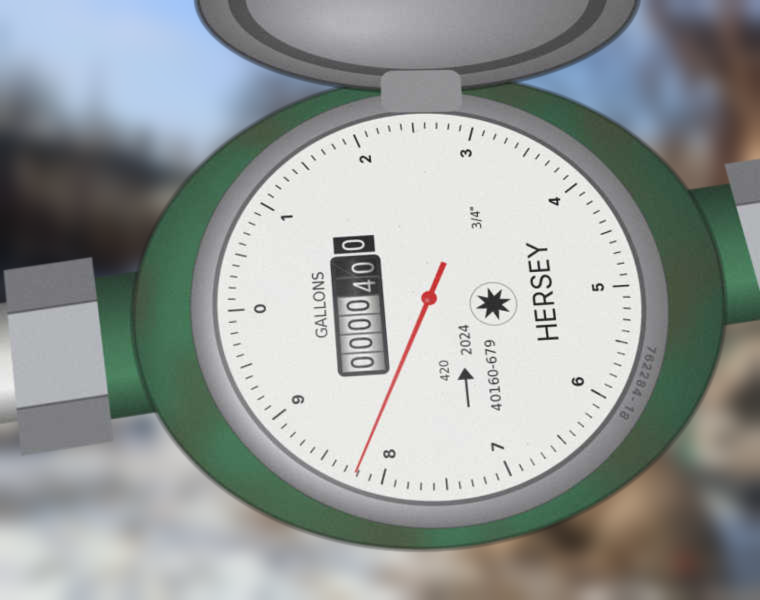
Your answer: 398.2 gal
